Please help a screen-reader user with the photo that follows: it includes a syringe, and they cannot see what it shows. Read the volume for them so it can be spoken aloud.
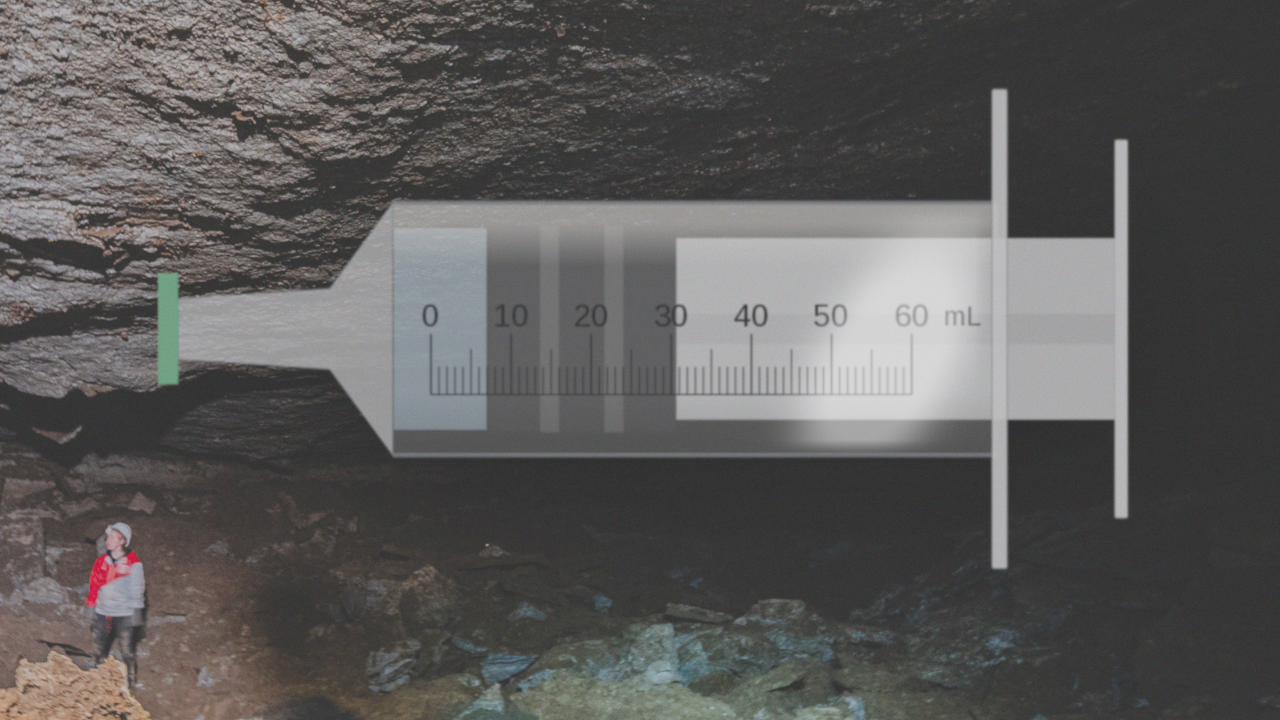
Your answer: 7 mL
